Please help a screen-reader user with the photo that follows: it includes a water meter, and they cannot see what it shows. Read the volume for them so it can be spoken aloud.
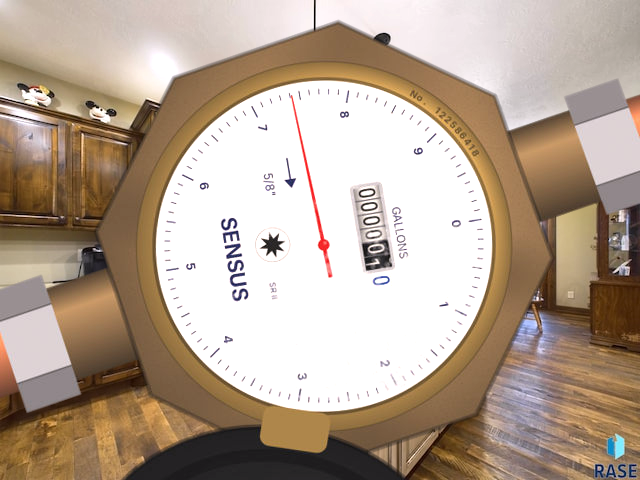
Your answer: 7.4 gal
